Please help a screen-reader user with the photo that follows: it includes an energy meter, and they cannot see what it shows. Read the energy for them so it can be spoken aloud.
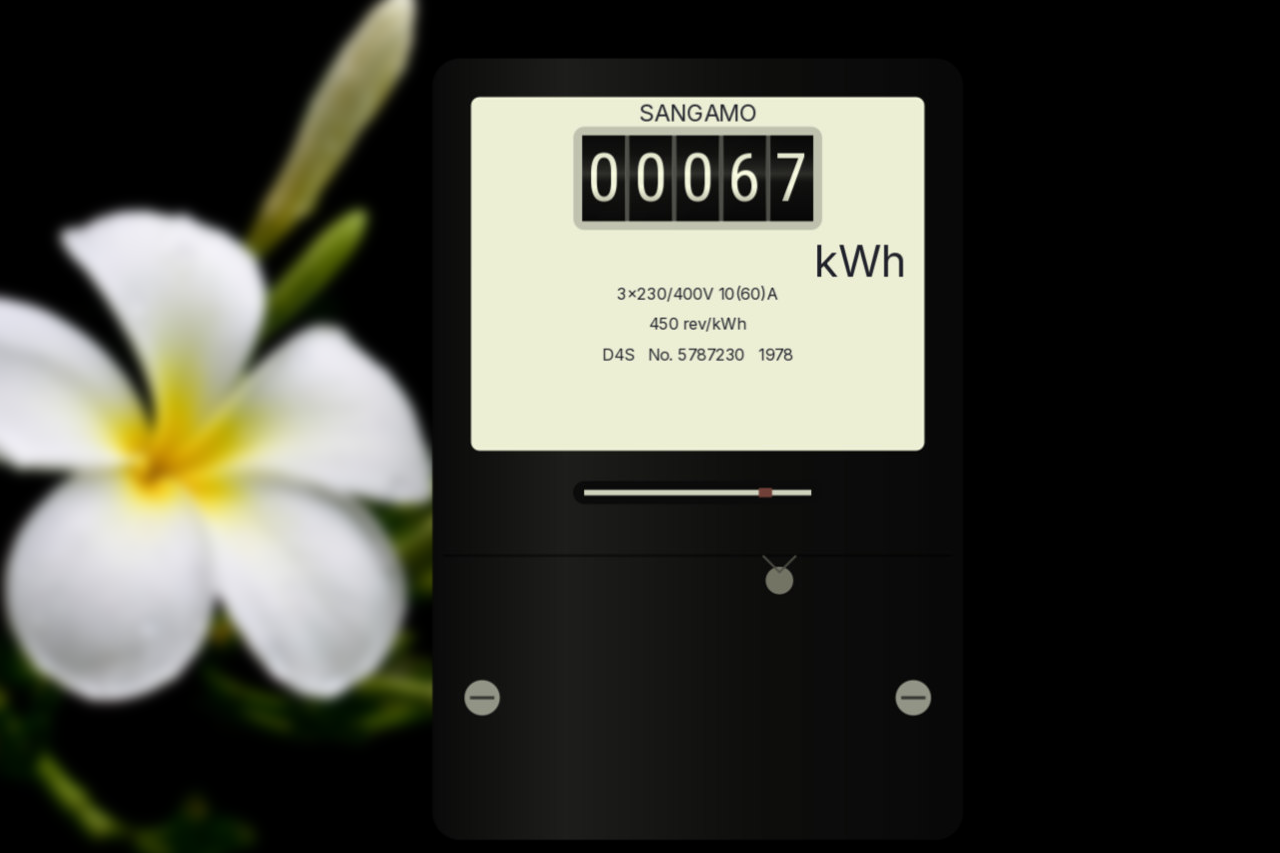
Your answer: 67 kWh
